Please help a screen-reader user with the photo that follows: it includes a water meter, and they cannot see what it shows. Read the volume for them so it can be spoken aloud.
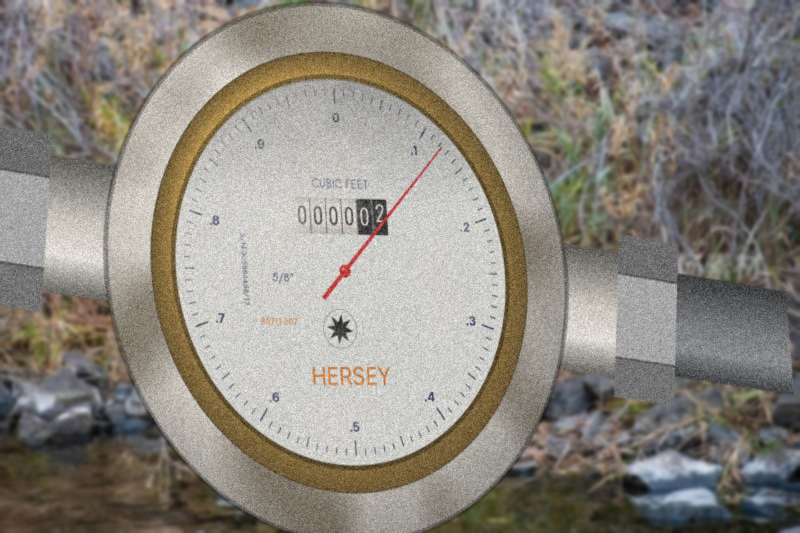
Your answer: 2.12 ft³
